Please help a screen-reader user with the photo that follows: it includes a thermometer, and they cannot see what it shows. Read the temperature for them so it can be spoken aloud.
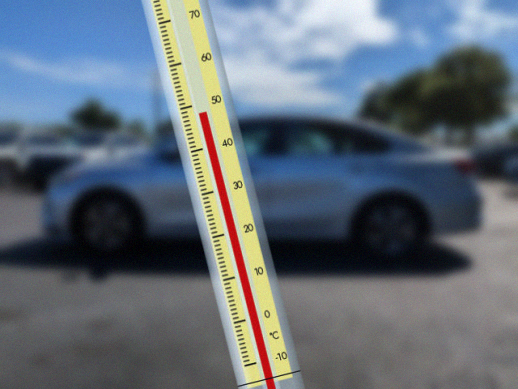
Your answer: 48 °C
